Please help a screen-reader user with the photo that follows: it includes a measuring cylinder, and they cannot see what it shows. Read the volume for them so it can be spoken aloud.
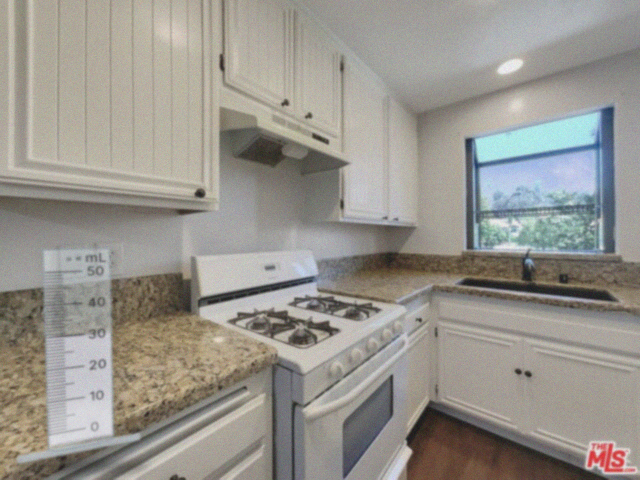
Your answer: 30 mL
